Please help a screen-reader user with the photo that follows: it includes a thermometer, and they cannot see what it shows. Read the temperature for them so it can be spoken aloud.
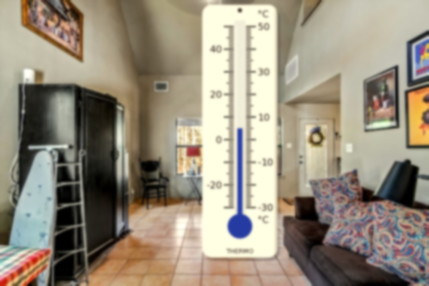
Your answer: 5 °C
